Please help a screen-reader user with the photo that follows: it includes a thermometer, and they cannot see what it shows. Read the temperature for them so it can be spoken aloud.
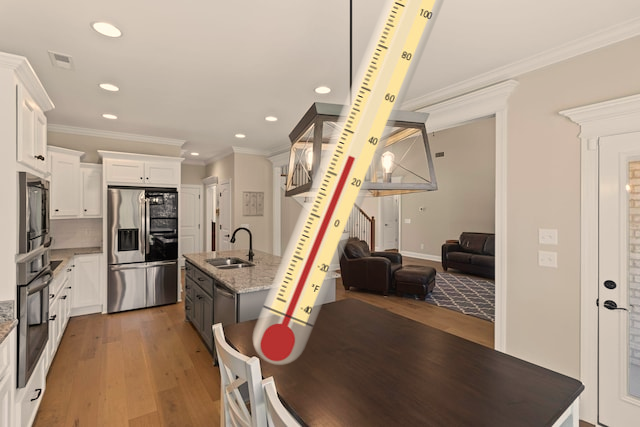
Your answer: 30 °F
